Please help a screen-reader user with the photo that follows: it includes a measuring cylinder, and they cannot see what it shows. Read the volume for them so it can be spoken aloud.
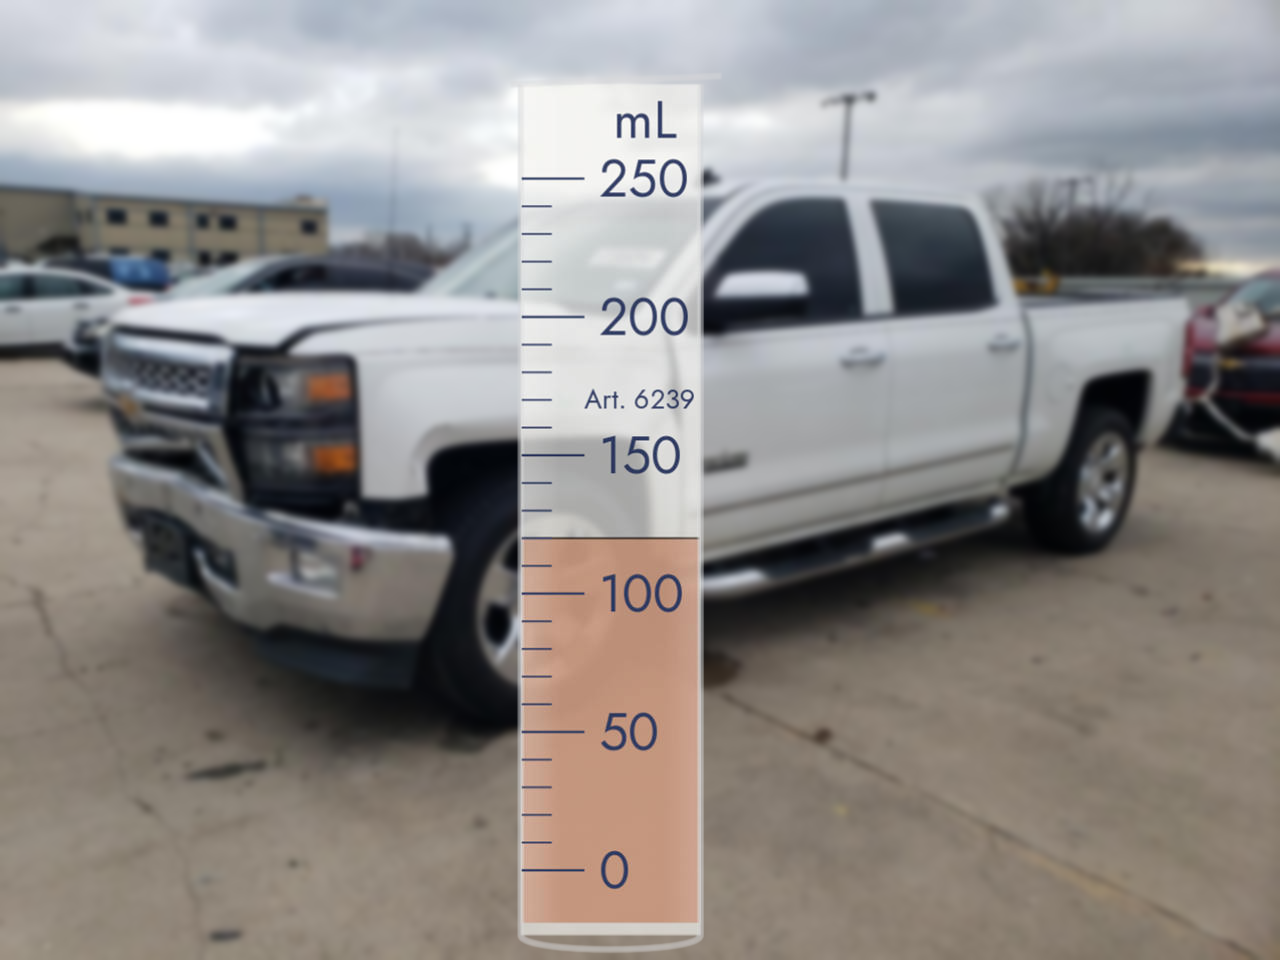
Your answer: 120 mL
